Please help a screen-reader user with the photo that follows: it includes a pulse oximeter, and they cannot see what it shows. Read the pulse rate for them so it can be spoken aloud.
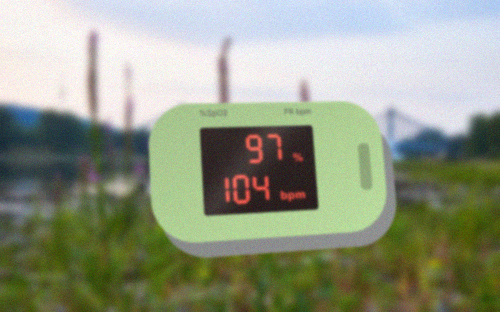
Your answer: 104 bpm
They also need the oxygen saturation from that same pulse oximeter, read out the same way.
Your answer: 97 %
